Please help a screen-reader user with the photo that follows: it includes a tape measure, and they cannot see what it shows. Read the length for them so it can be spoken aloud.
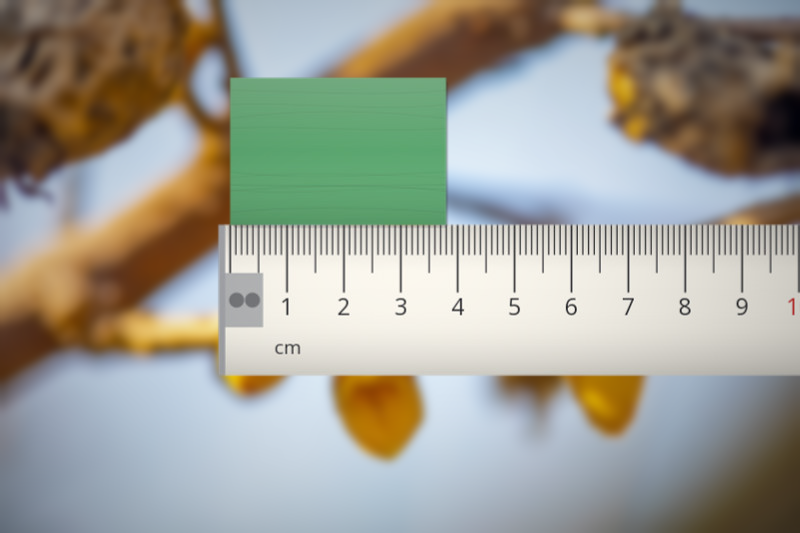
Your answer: 3.8 cm
